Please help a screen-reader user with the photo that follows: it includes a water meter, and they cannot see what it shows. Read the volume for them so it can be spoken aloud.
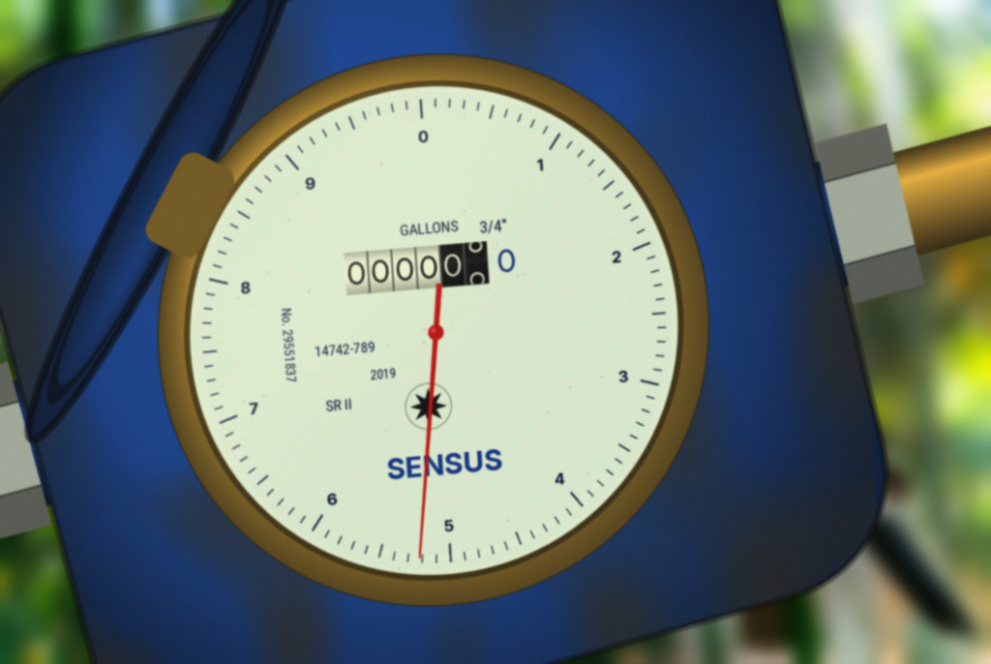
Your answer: 85.2 gal
